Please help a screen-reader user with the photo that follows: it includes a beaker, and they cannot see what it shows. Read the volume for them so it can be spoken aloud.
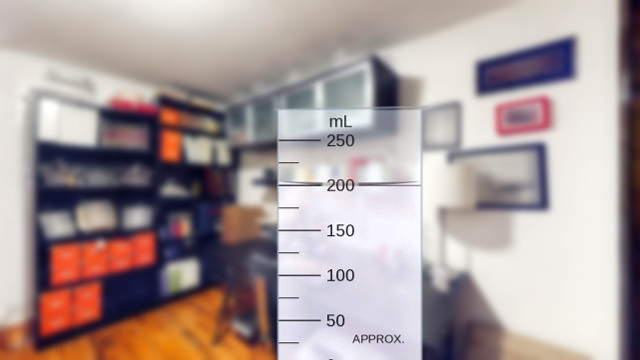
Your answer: 200 mL
